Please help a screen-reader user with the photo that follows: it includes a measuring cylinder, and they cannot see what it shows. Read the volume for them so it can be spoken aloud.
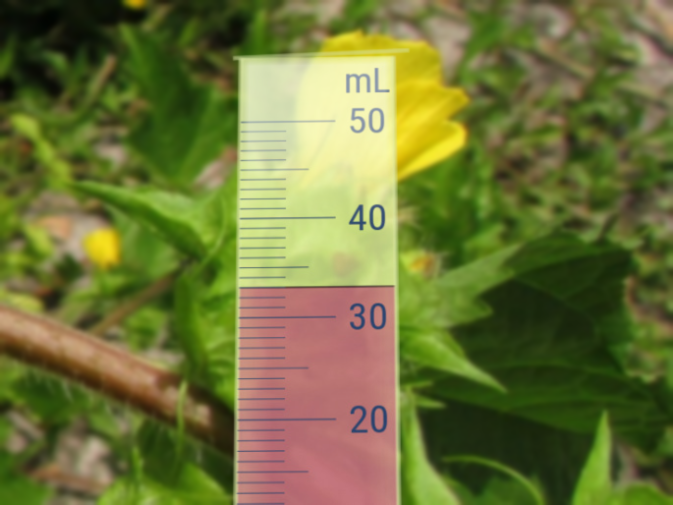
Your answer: 33 mL
